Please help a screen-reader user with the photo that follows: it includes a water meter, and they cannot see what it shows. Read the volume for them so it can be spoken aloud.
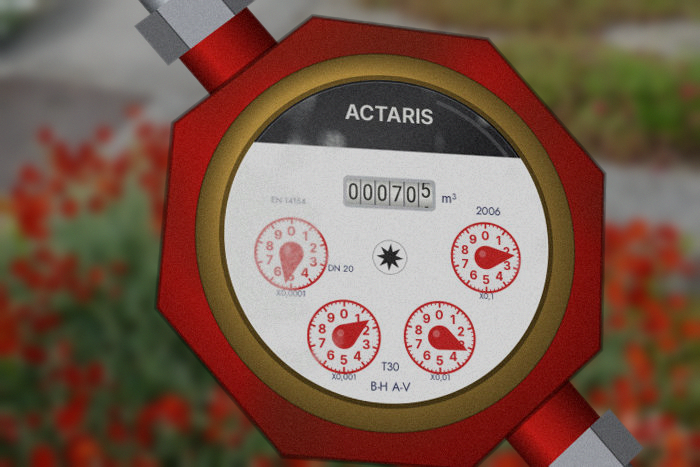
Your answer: 705.2315 m³
